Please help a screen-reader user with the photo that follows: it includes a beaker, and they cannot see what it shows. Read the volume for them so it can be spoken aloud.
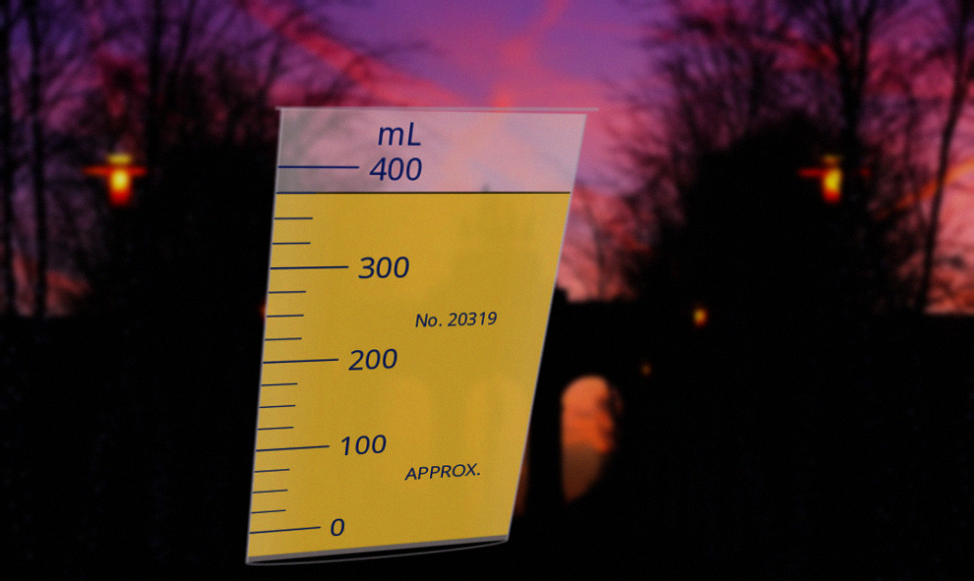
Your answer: 375 mL
